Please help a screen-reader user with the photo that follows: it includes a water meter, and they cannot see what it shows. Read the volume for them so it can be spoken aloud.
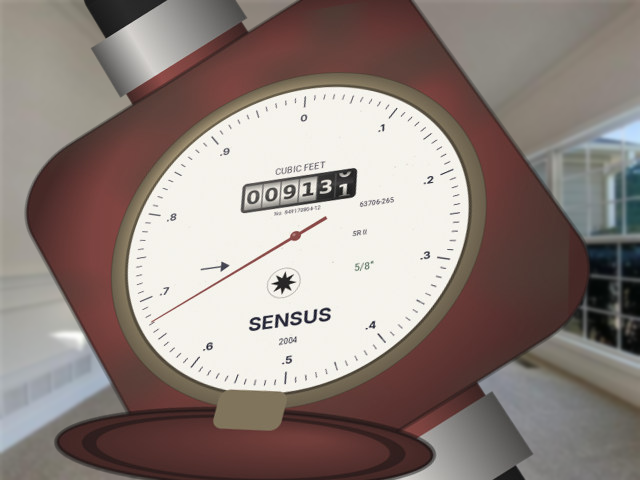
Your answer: 9130.67 ft³
